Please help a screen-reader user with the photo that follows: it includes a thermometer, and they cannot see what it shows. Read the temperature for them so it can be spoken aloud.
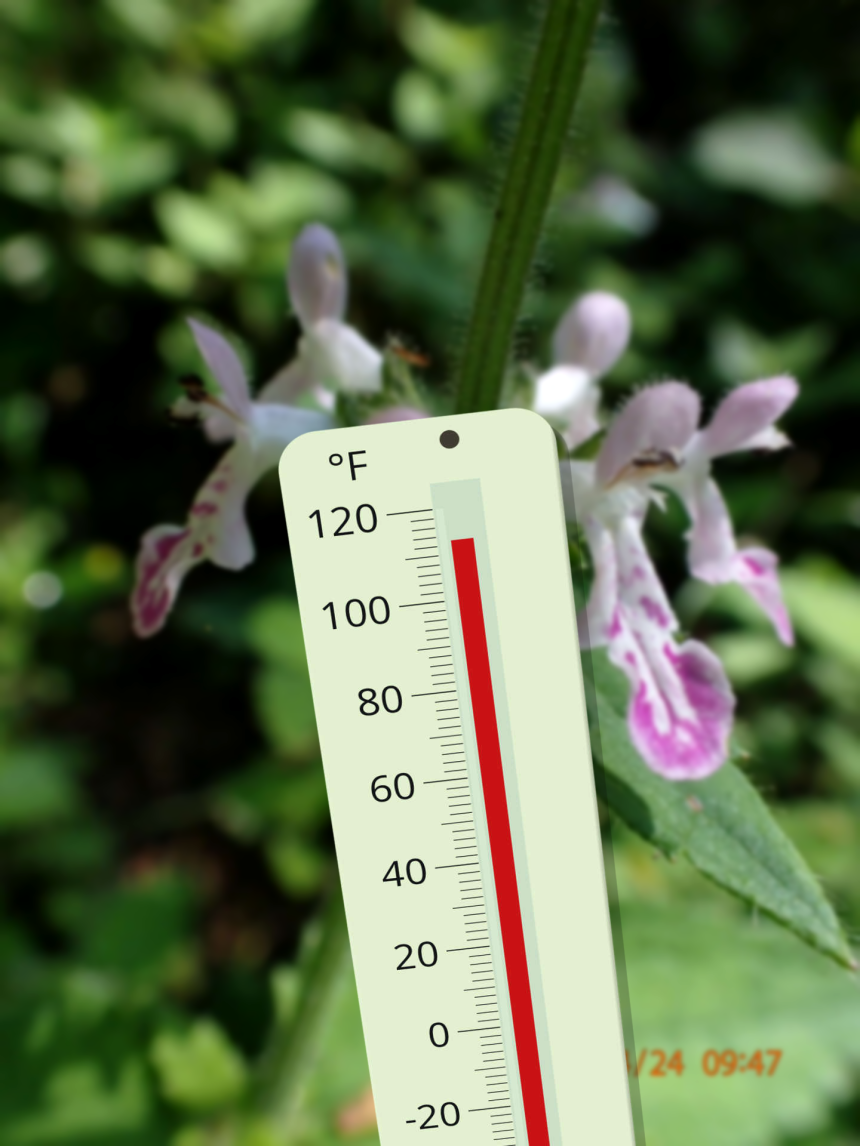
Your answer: 113 °F
